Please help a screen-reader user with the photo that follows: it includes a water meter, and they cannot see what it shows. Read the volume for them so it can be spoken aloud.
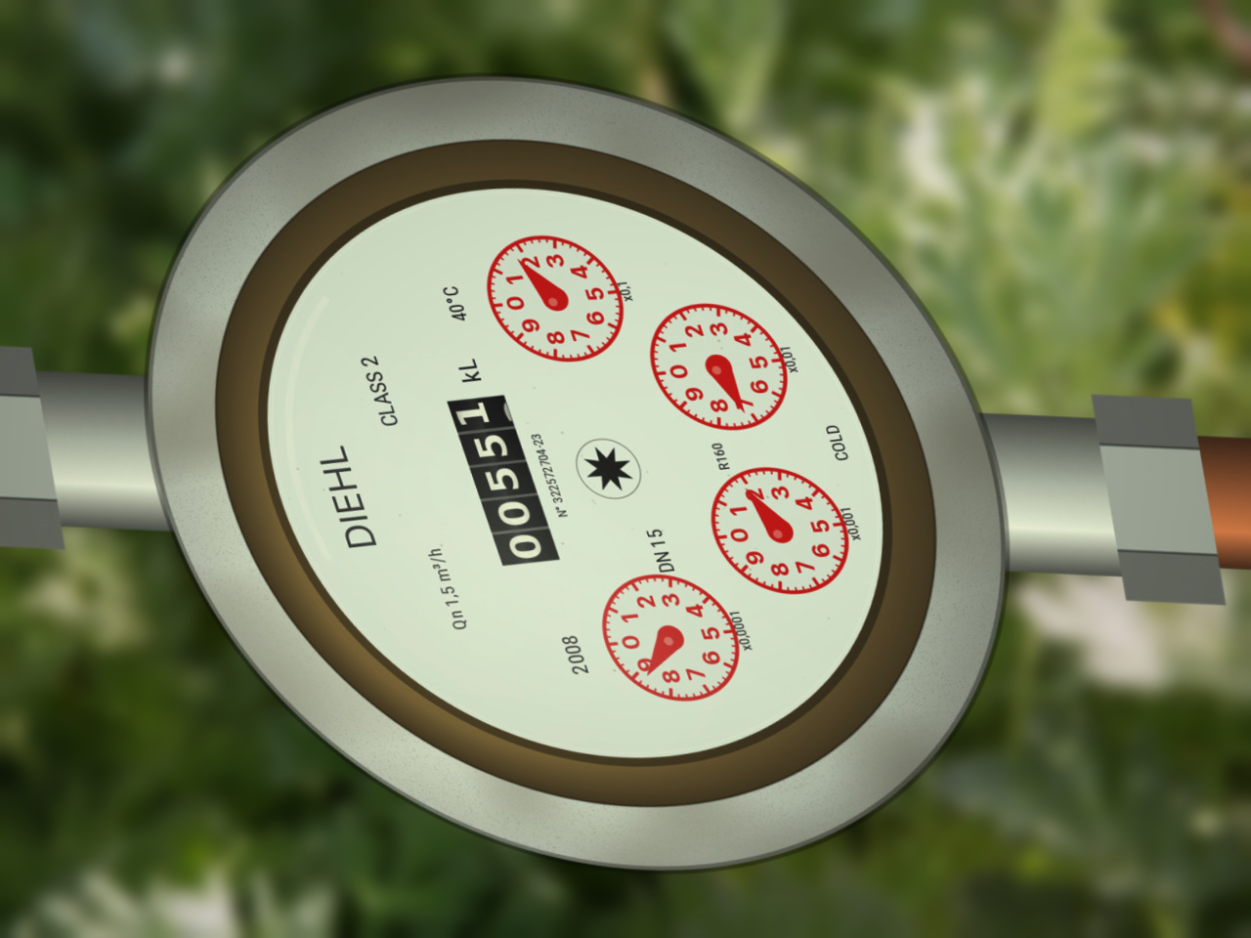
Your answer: 551.1718 kL
